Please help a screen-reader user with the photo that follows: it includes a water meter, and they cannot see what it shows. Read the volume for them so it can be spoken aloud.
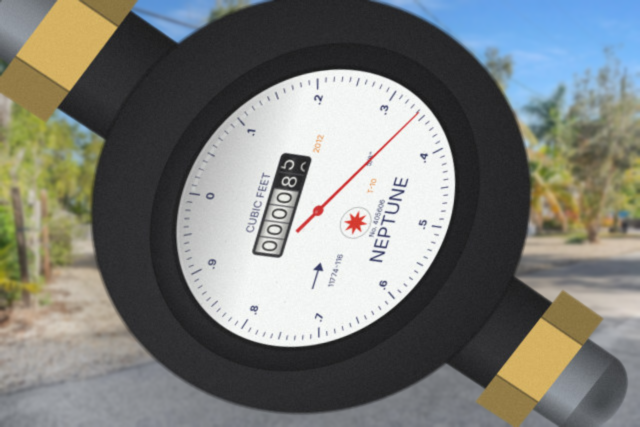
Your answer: 85.34 ft³
